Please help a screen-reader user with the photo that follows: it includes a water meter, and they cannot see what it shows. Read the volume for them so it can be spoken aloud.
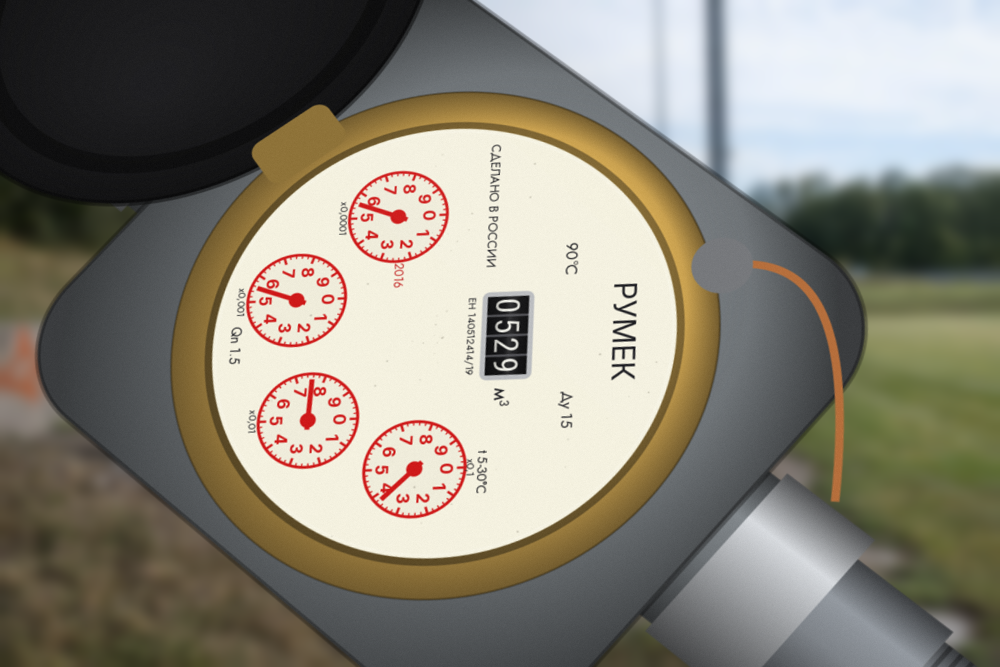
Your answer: 529.3755 m³
